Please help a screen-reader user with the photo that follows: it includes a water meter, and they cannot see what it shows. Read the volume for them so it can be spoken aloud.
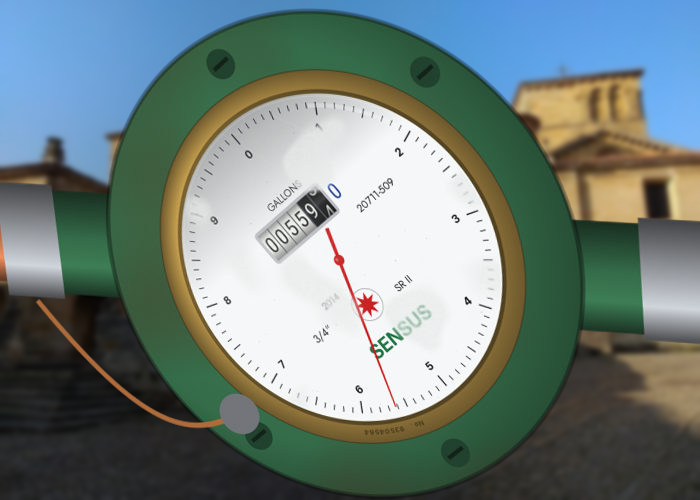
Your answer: 55935.6 gal
